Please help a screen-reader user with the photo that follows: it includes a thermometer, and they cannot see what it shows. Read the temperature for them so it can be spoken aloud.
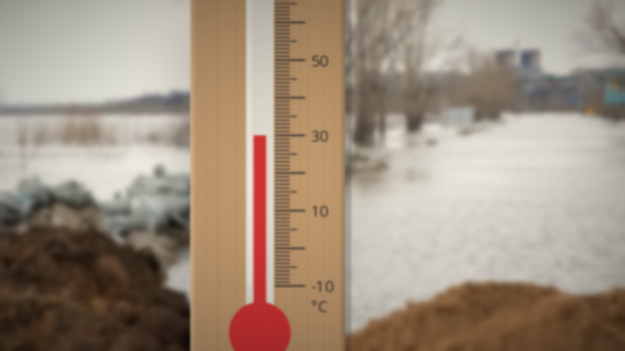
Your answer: 30 °C
